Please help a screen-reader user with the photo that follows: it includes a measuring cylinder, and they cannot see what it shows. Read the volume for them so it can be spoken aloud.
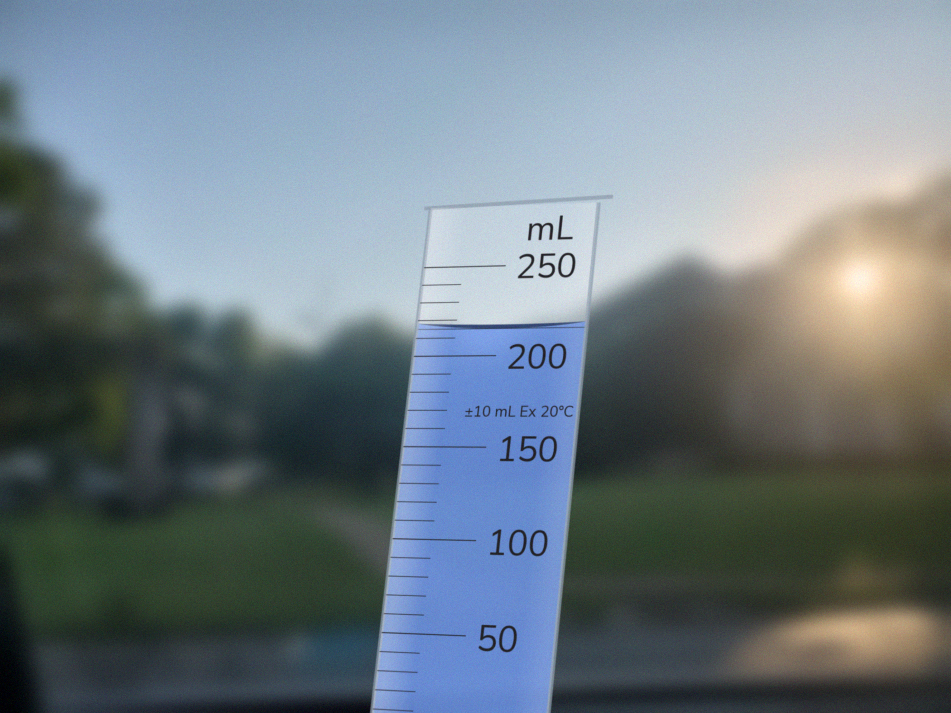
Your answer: 215 mL
